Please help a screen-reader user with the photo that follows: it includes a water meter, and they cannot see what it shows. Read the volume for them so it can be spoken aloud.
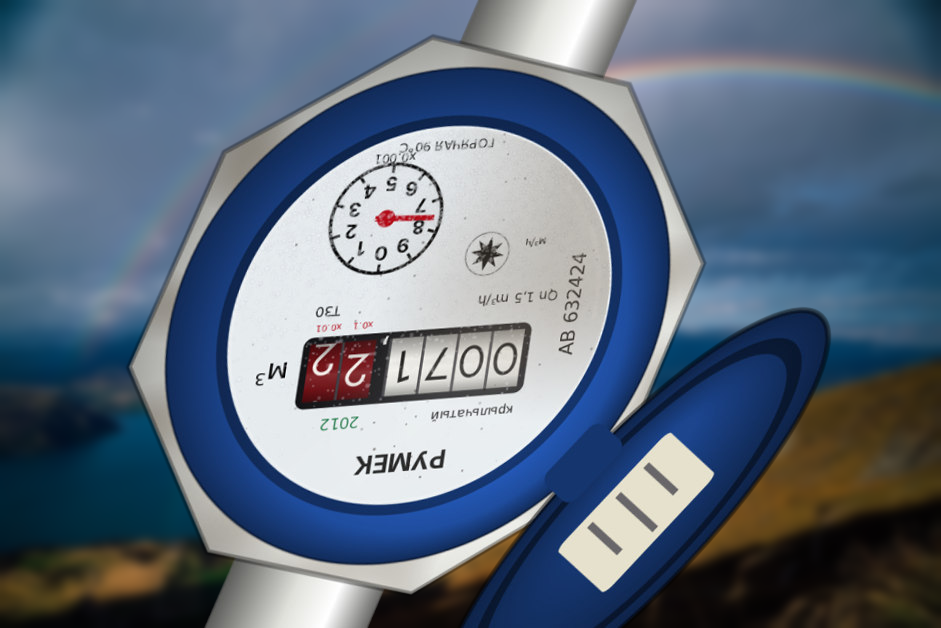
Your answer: 71.217 m³
